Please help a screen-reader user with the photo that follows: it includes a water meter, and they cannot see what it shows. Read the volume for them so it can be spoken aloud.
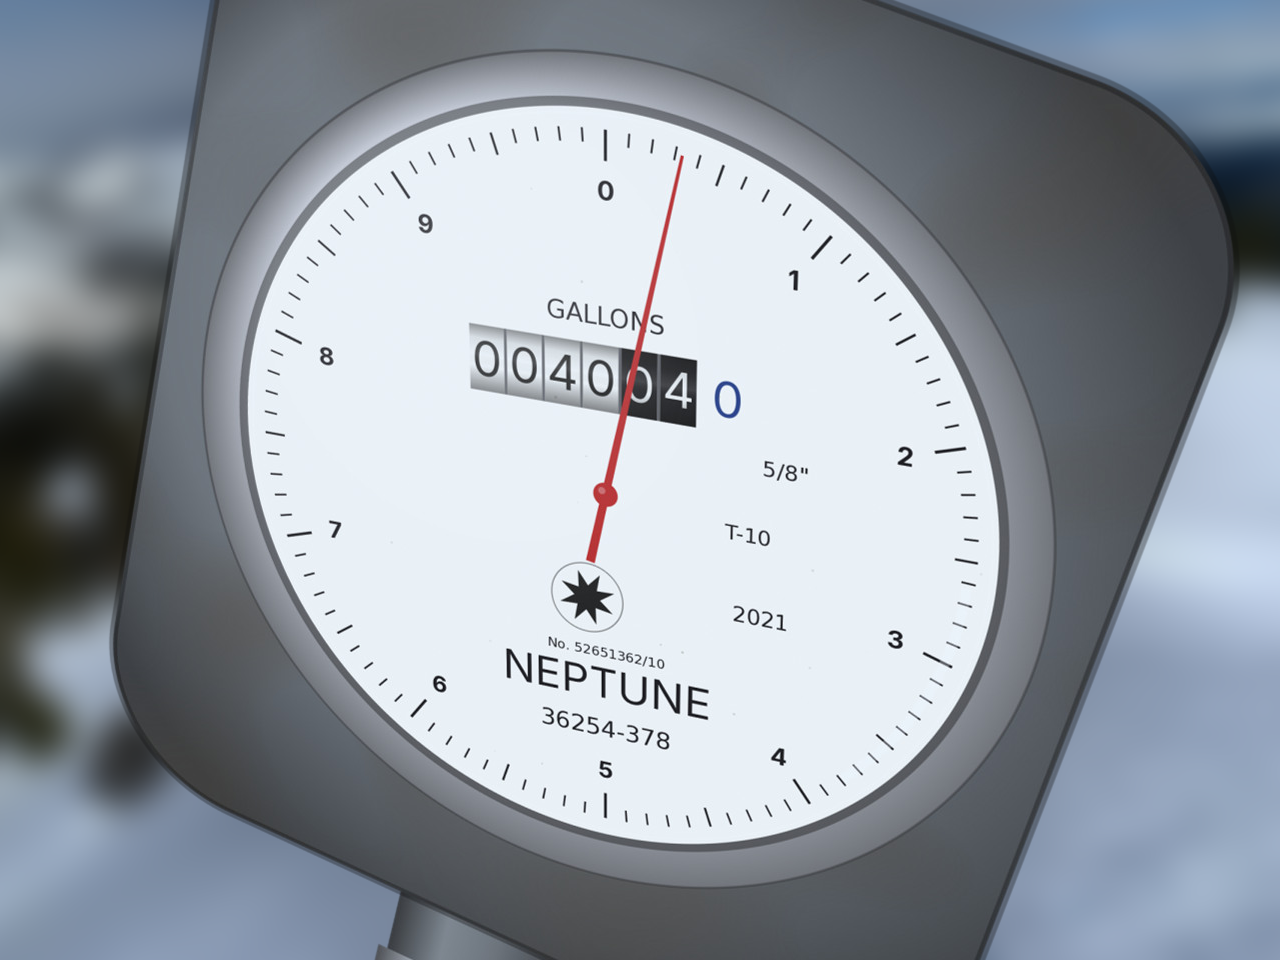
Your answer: 40040.3 gal
